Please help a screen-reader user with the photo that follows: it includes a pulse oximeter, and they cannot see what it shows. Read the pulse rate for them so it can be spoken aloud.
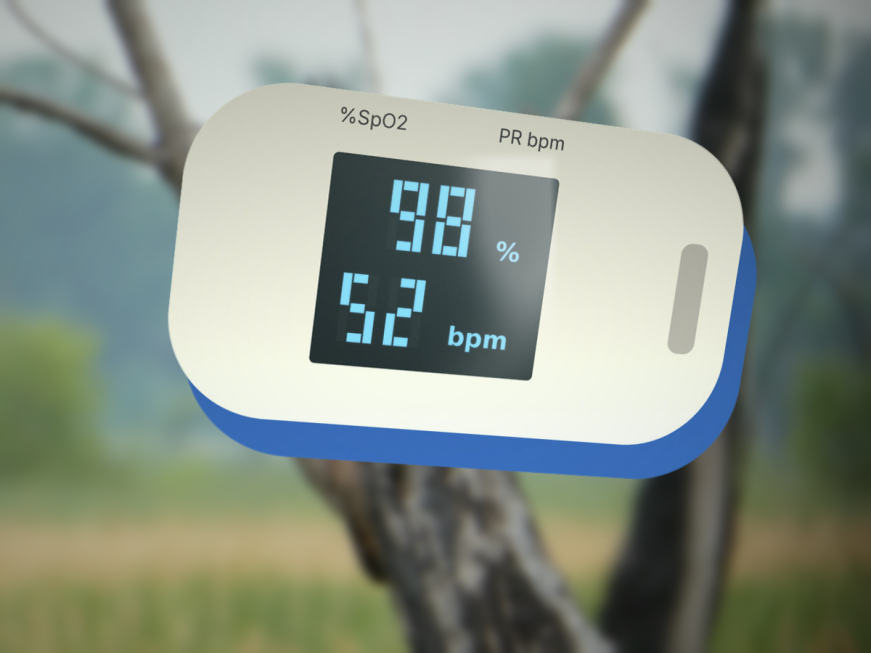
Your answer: 52 bpm
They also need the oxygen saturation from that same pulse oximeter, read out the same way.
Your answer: 98 %
